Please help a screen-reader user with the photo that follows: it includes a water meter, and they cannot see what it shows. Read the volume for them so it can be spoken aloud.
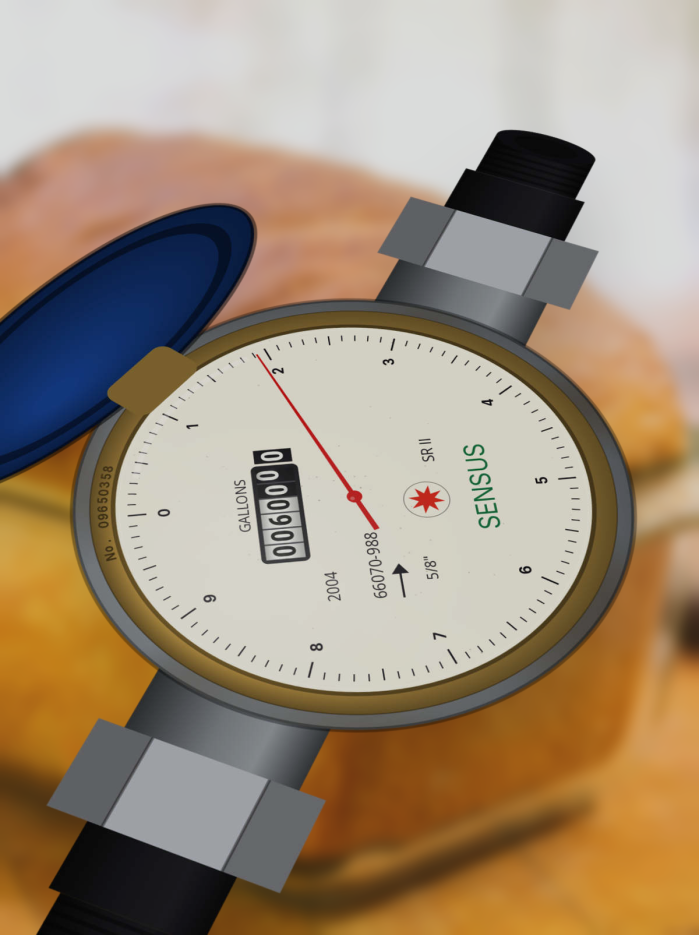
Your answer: 60001.9 gal
